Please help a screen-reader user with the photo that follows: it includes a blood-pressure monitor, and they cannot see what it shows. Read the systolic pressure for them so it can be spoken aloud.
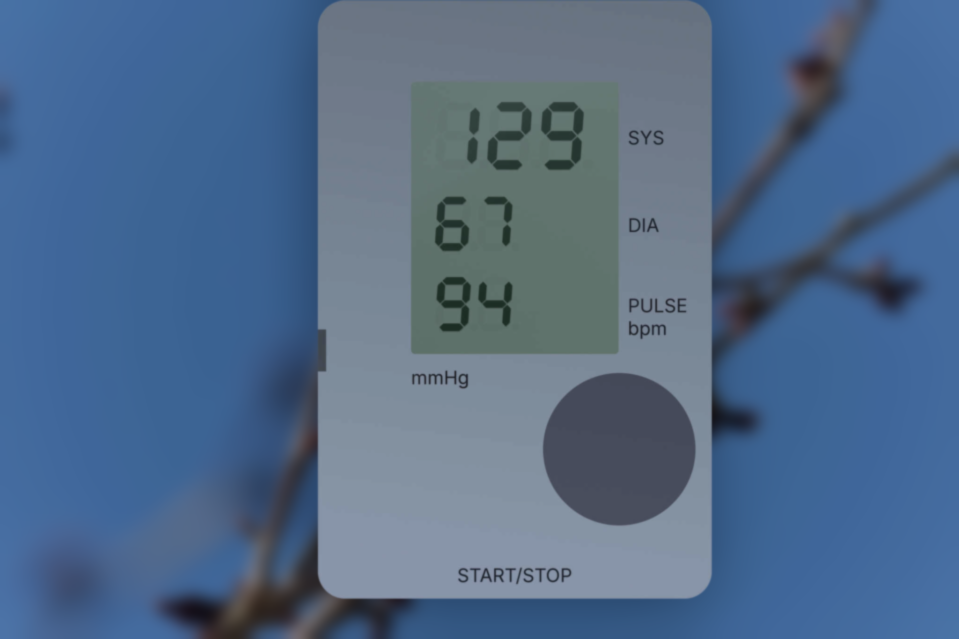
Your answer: 129 mmHg
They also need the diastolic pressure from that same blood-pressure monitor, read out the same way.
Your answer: 67 mmHg
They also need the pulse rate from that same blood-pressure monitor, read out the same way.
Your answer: 94 bpm
